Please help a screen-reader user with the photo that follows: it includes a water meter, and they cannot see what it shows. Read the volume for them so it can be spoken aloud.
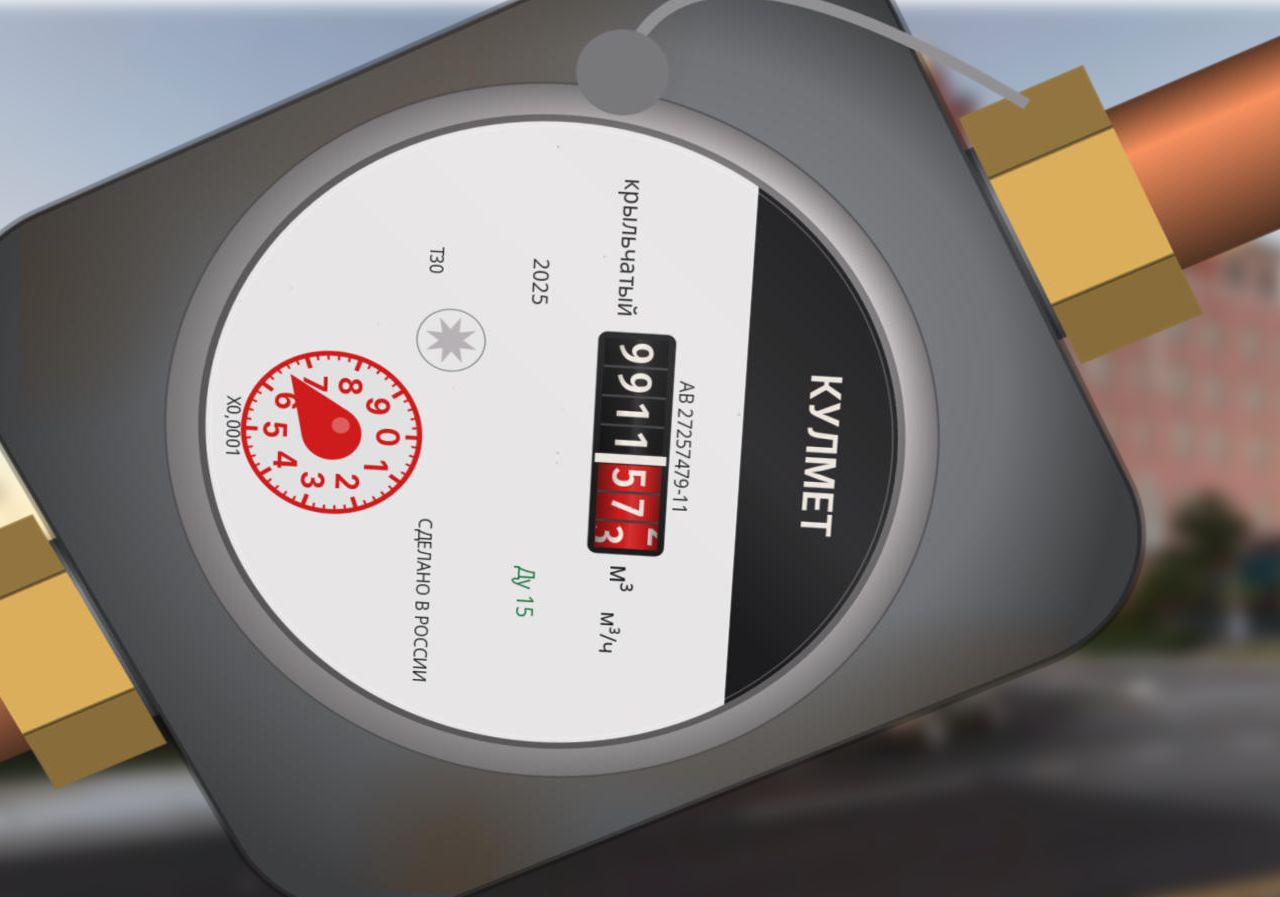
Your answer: 9911.5726 m³
